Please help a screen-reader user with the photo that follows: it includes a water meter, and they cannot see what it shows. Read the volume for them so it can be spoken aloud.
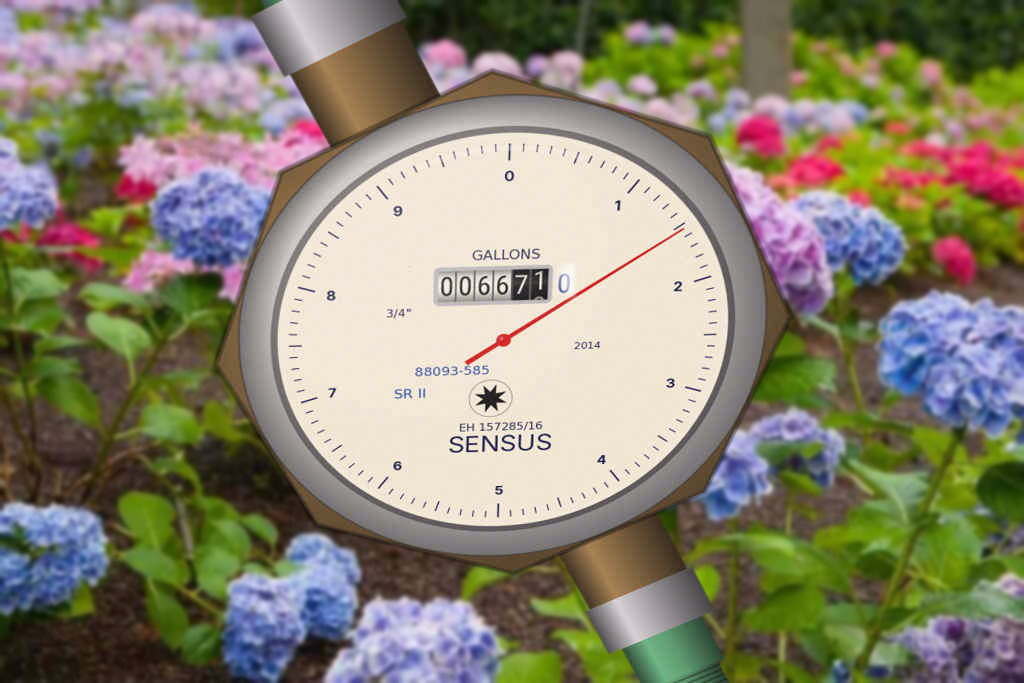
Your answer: 66711.5 gal
